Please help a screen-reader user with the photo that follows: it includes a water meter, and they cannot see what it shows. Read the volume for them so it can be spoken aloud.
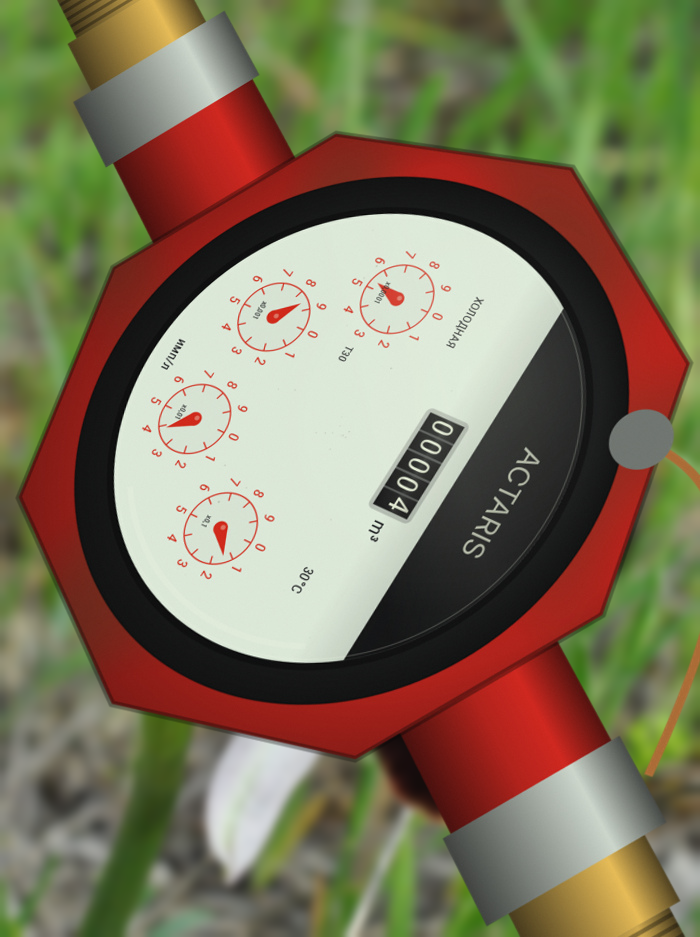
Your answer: 4.1385 m³
